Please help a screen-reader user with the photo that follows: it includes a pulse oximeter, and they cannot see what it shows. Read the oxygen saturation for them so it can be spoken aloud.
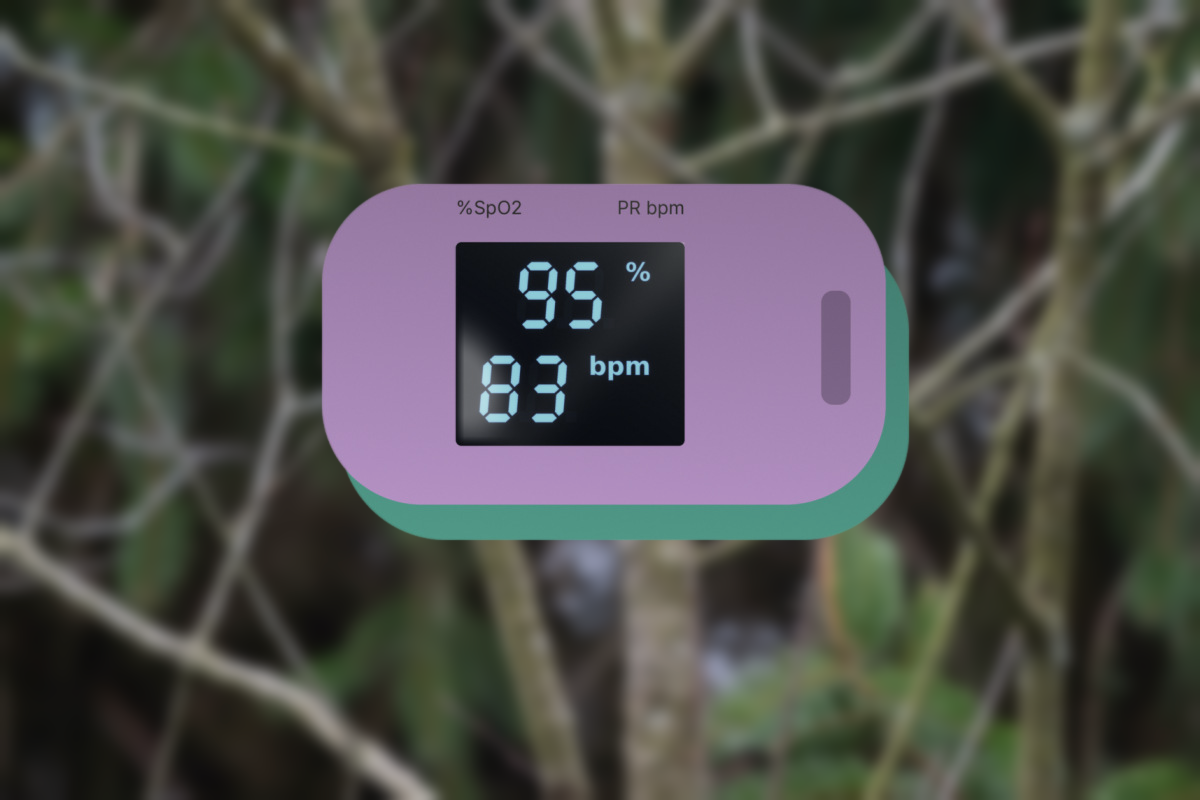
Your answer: 95 %
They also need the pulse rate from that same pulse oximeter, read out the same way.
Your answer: 83 bpm
